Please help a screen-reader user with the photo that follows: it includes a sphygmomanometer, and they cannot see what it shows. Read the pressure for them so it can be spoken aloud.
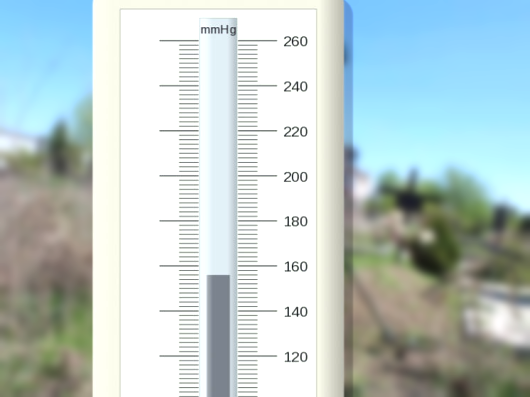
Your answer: 156 mmHg
